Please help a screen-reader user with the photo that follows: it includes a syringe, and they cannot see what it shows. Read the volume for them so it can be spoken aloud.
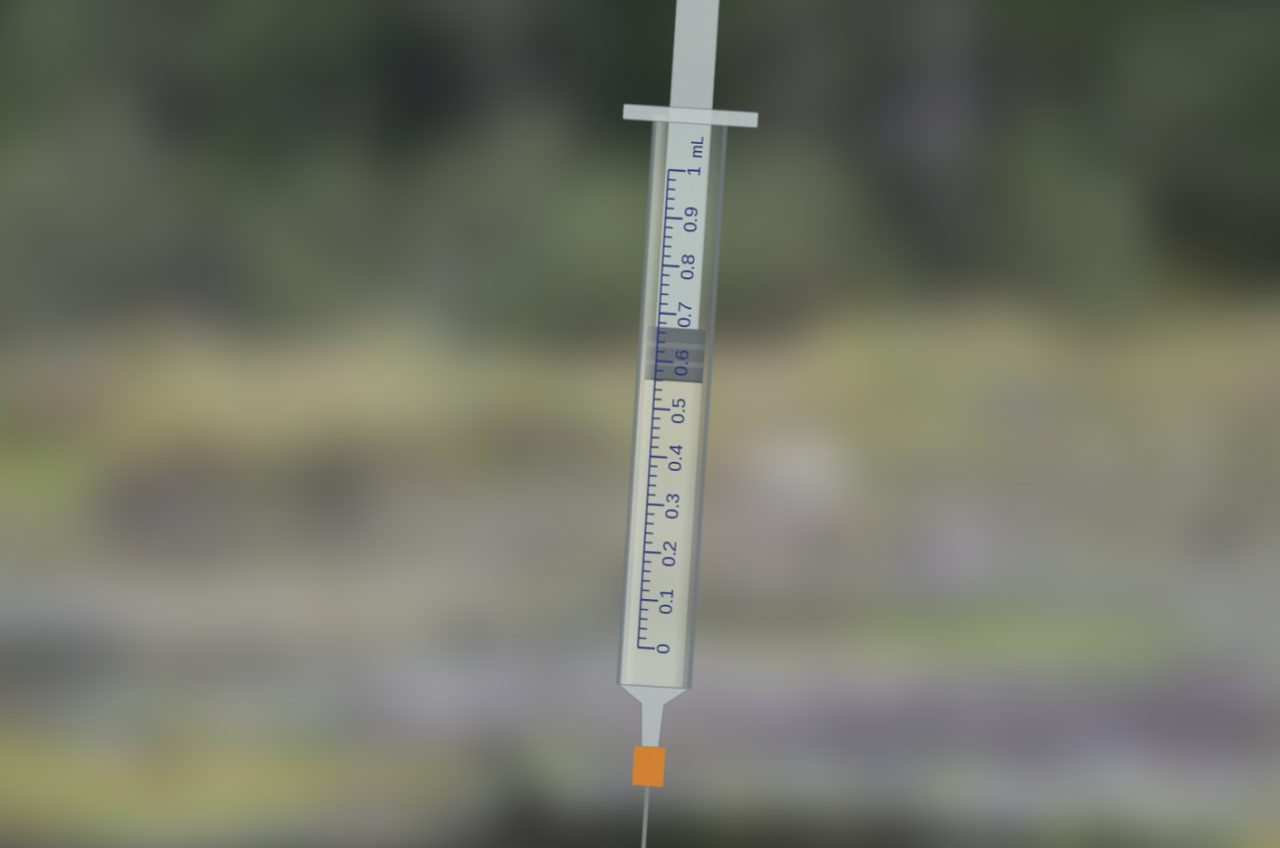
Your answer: 0.56 mL
